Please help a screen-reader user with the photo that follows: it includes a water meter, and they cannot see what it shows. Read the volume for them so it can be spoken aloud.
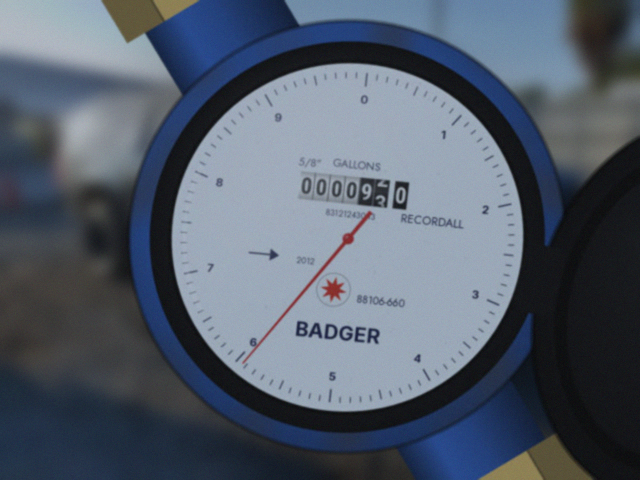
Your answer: 925.9 gal
